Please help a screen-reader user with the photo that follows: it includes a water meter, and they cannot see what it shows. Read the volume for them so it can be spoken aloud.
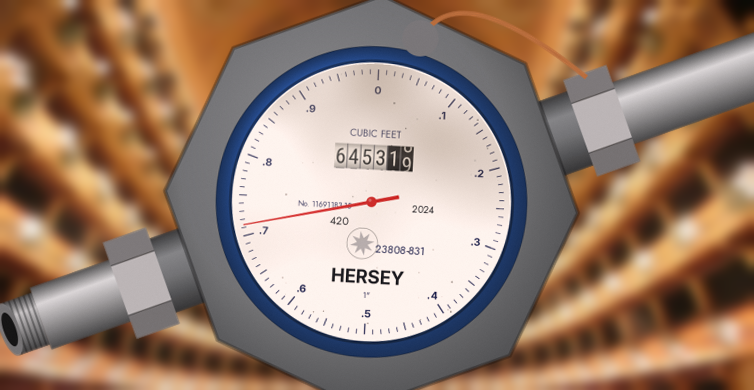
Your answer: 645318.71 ft³
